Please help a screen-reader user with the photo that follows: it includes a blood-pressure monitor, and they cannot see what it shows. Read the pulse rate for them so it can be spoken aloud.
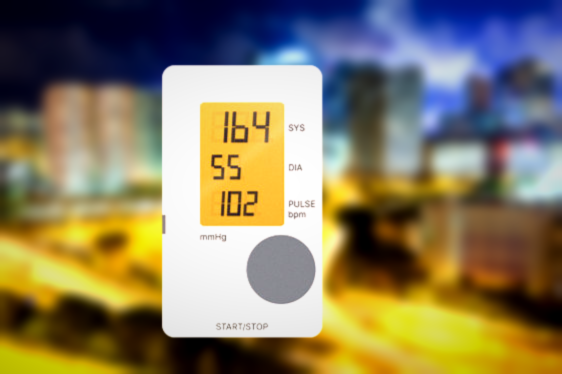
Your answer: 102 bpm
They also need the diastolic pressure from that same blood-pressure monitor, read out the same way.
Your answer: 55 mmHg
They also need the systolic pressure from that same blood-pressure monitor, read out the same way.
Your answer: 164 mmHg
